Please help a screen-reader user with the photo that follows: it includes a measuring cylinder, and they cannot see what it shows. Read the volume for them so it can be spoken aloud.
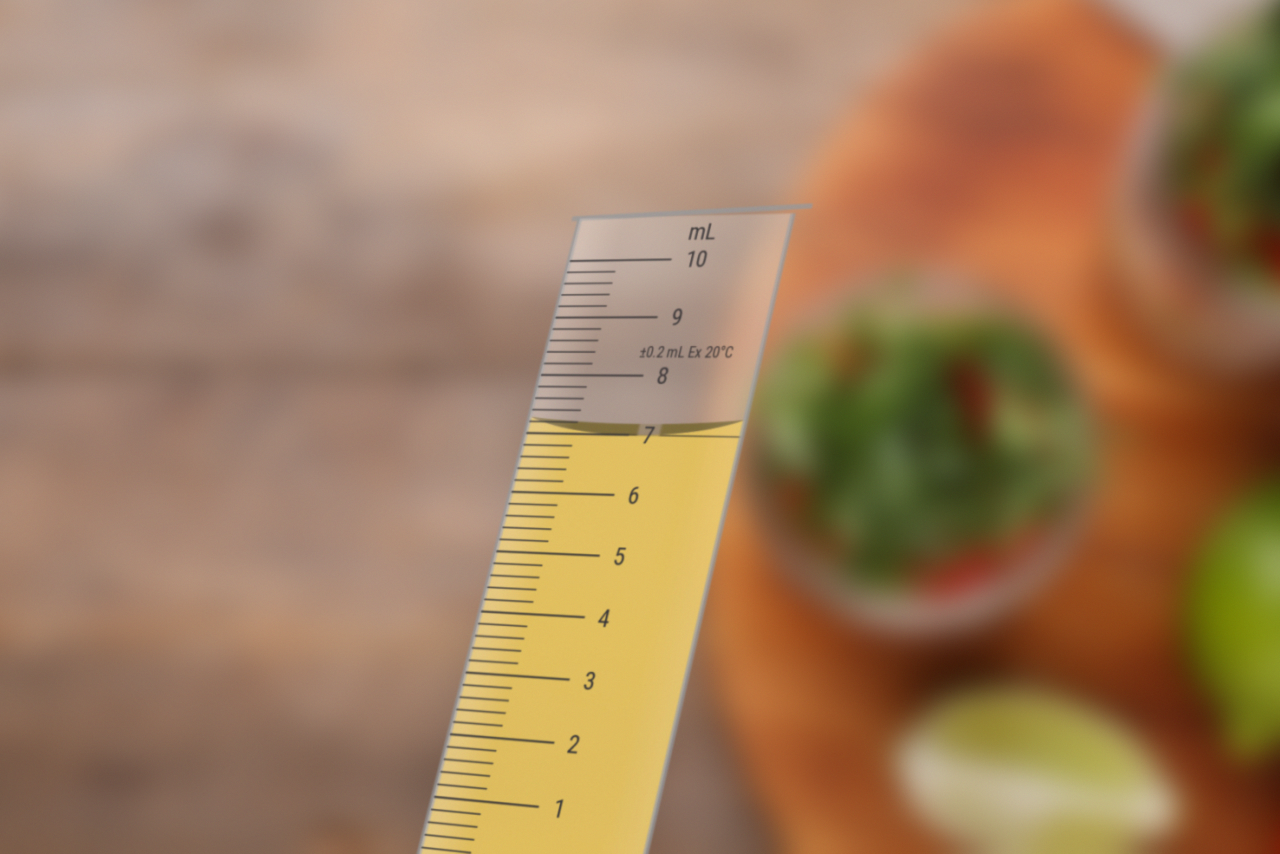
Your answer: 7 mL
